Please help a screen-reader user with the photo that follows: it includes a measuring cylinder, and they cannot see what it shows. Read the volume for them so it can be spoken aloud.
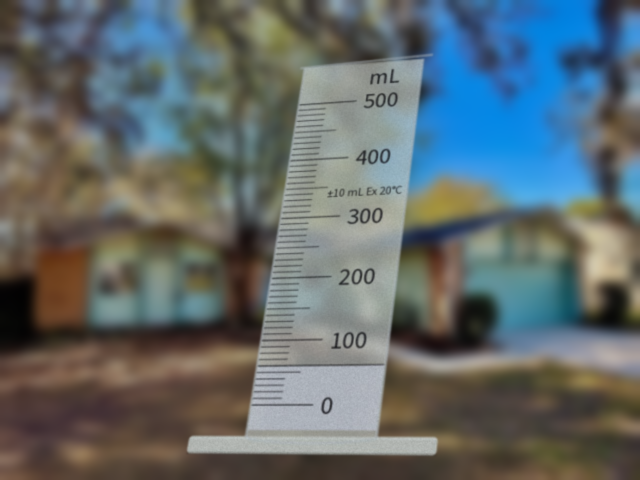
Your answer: 60 mL
